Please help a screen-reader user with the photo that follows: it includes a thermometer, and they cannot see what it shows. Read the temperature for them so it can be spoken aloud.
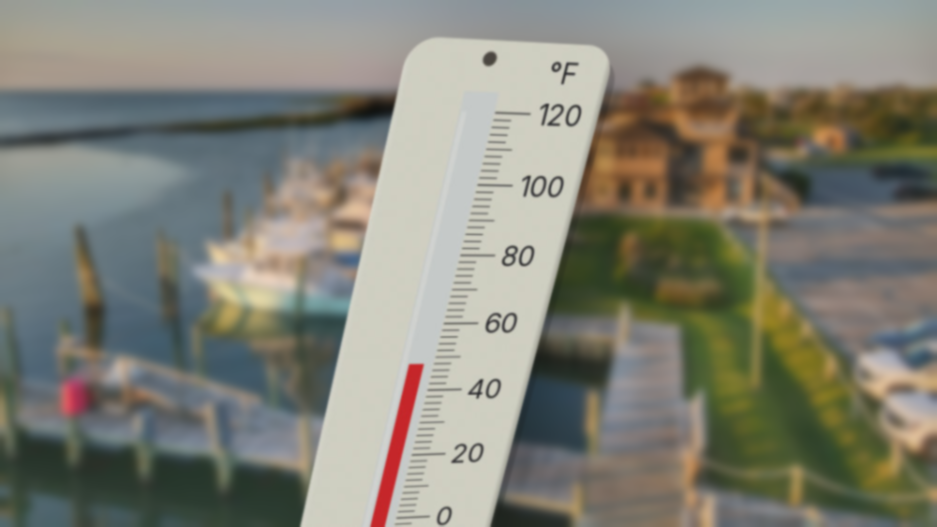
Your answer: 48 °F
